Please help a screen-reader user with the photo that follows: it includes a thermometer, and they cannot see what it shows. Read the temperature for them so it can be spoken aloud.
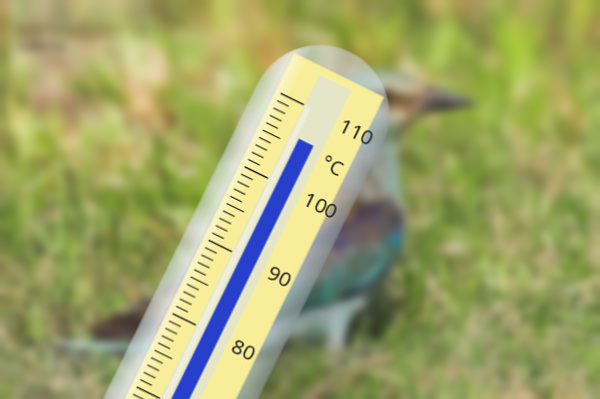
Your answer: 106 °C
